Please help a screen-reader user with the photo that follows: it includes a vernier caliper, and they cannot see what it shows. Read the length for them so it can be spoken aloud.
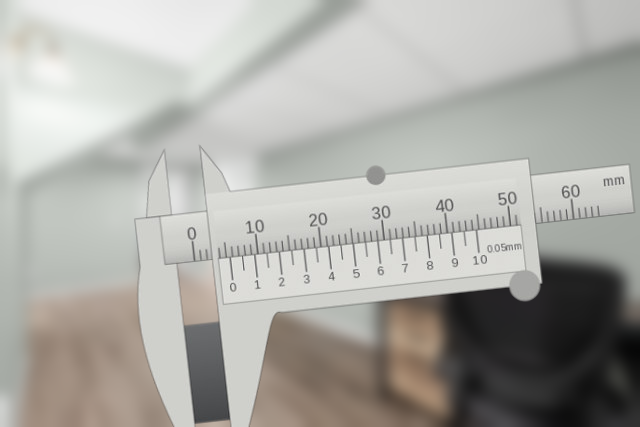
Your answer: 5.6 mm
